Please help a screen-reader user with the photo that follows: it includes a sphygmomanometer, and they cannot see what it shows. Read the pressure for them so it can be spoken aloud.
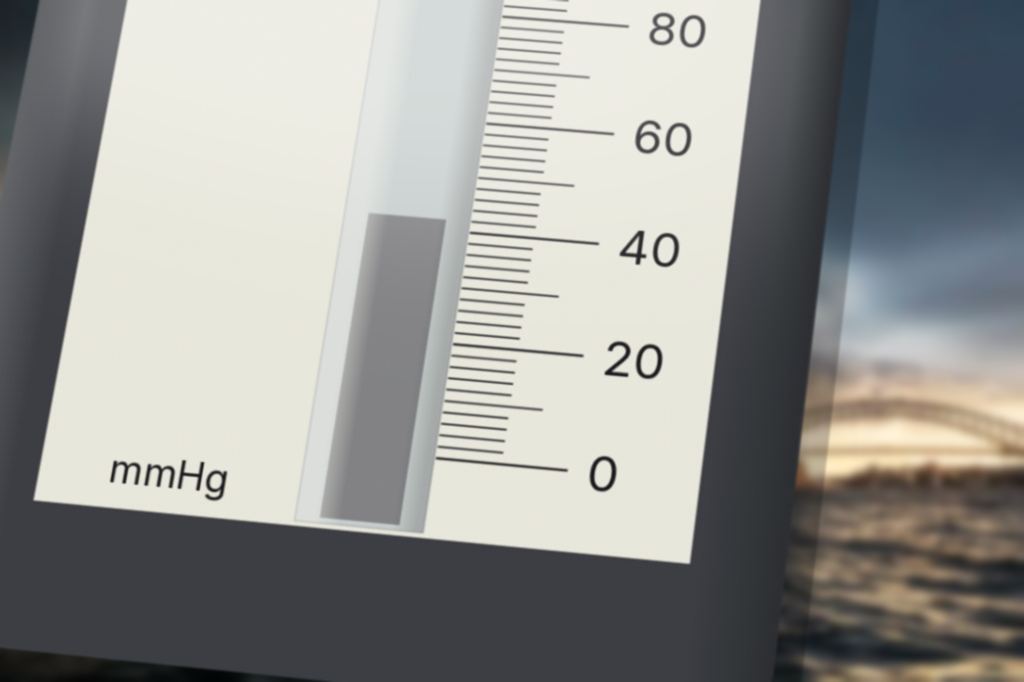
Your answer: 42 mmHg
